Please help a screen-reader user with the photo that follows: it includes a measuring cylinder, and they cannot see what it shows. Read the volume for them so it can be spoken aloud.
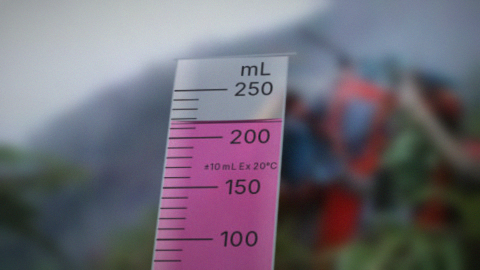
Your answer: 215 mL
